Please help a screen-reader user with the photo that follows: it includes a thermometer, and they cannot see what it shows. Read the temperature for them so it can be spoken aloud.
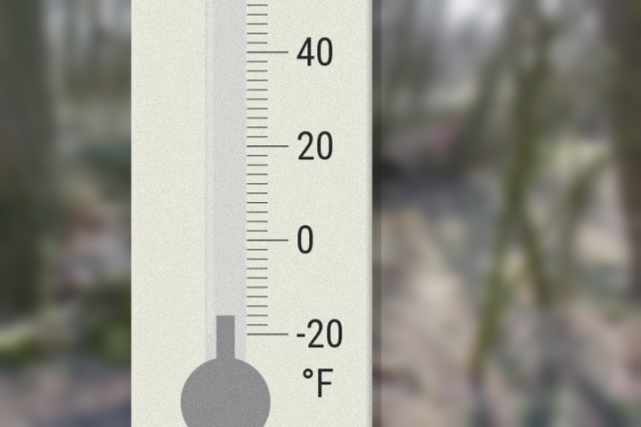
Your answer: -16 °F
